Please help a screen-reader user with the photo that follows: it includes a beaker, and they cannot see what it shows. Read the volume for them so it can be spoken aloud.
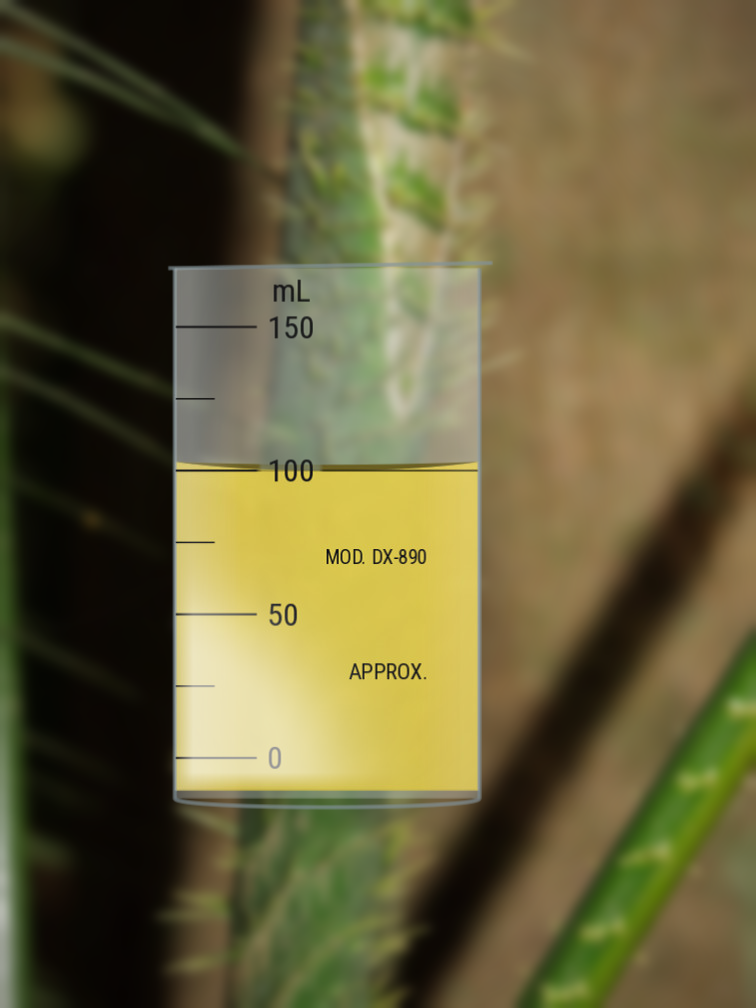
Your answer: 100 mL
